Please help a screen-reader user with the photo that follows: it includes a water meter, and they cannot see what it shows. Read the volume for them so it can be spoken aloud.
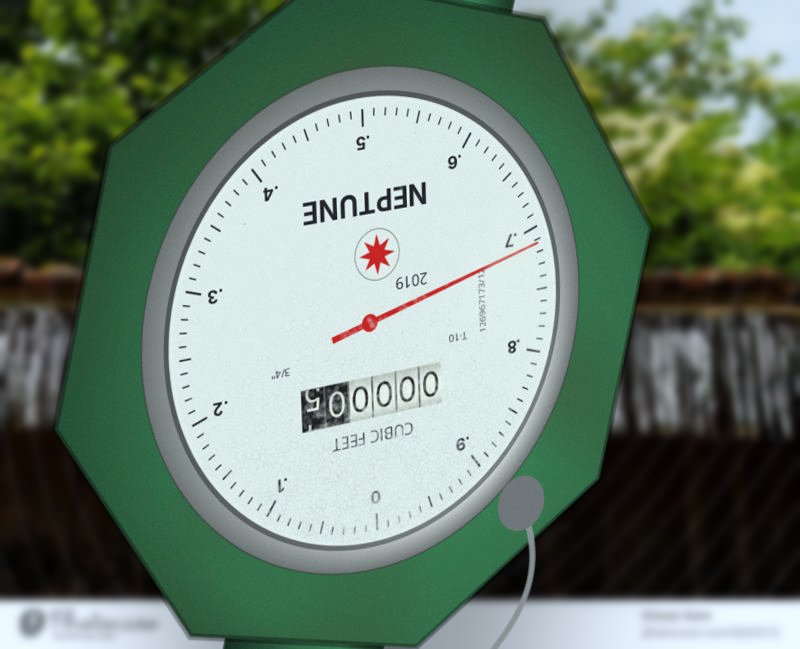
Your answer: 4.71 ft³
